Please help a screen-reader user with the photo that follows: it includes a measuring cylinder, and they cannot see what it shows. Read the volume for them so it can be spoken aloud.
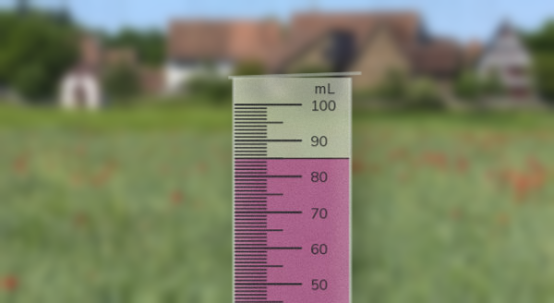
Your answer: 85 mL
